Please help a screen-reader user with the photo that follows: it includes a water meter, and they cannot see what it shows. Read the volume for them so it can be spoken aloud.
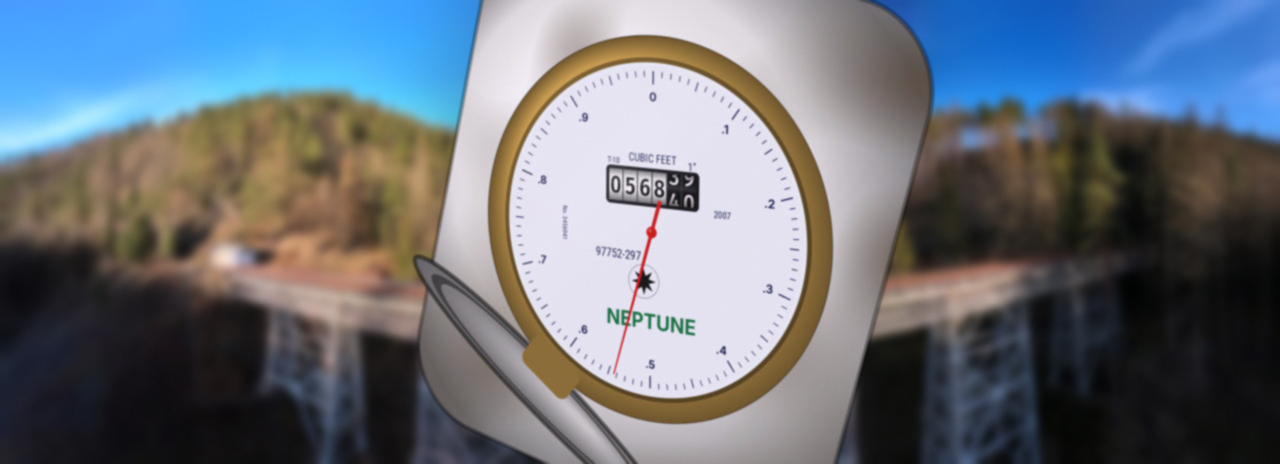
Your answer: 56839.54 ft³
